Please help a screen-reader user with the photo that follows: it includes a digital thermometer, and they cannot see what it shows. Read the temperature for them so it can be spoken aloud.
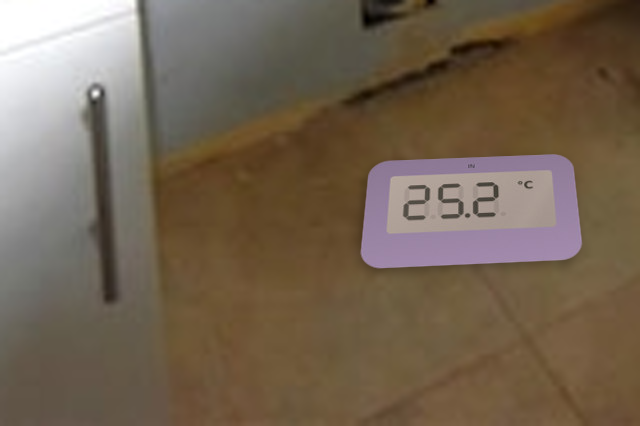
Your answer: 25.2 °C
